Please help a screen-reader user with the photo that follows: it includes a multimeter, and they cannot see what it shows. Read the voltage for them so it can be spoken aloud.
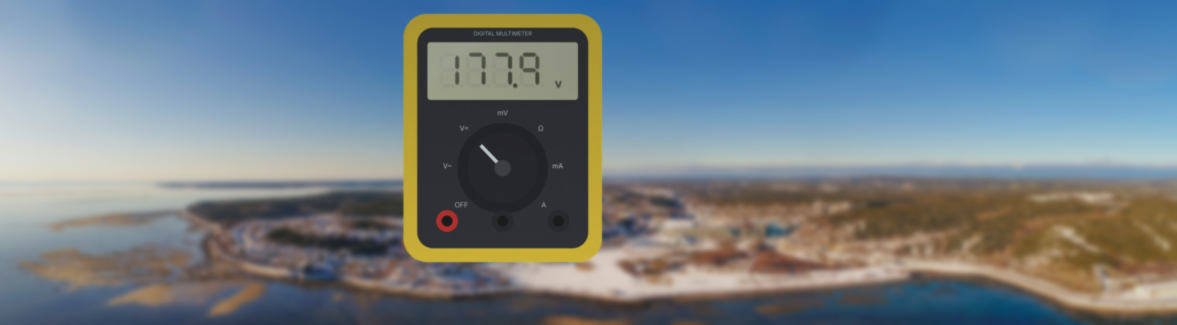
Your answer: 177.9 V
